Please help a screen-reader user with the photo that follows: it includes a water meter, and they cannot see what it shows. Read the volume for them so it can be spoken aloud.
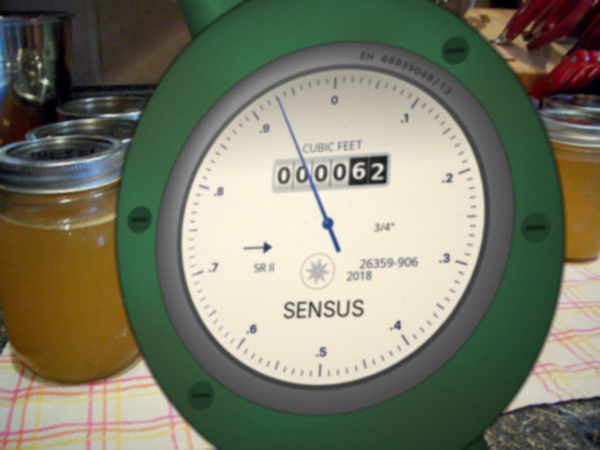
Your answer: 61.93 ft³
